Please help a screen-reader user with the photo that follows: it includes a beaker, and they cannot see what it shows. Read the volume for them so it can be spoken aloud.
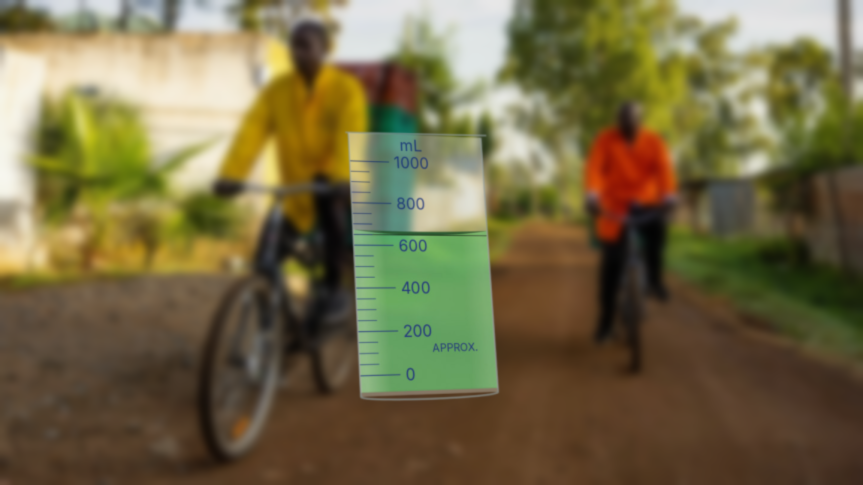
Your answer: 650 mL
